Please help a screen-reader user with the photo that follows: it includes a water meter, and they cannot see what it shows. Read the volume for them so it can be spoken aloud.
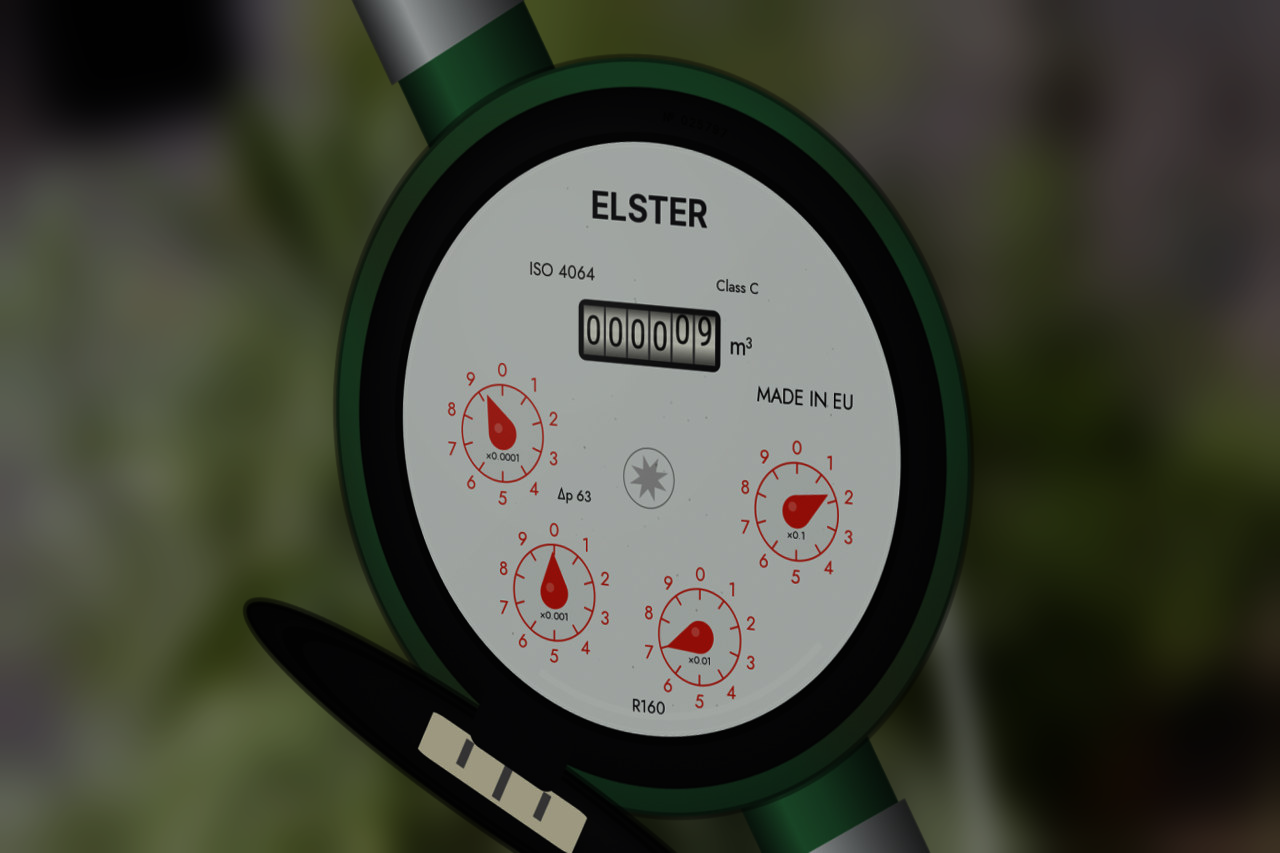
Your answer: 9.1699 m³
